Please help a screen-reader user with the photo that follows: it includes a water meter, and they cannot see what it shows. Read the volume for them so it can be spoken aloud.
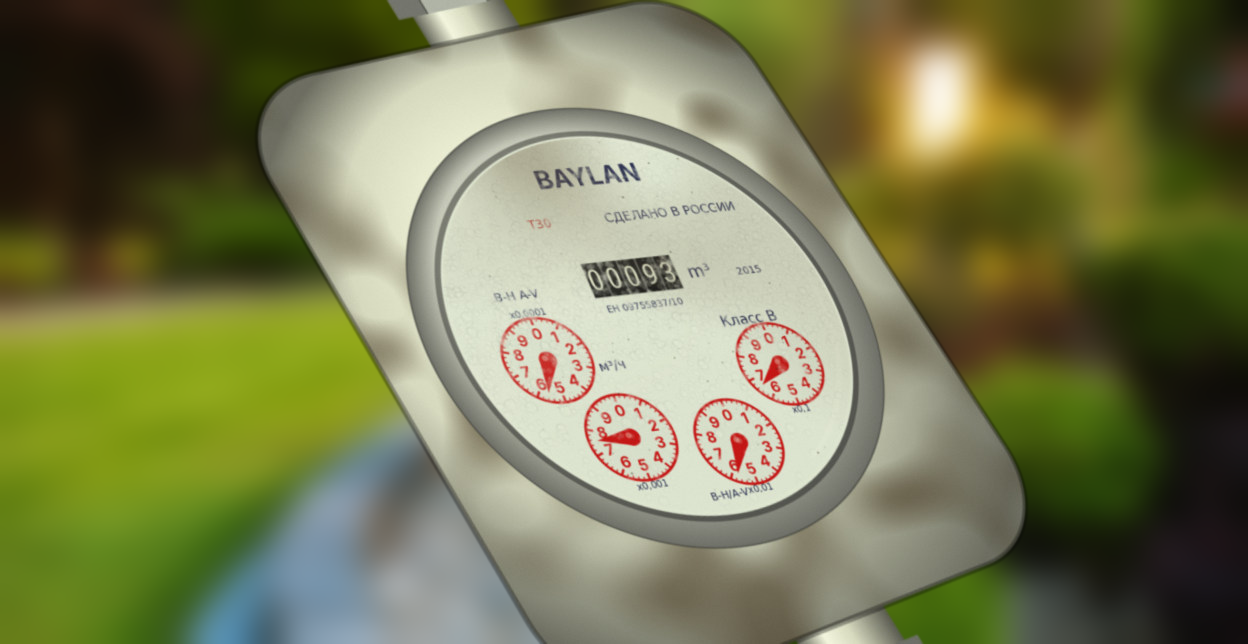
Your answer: 93.6575 m³
